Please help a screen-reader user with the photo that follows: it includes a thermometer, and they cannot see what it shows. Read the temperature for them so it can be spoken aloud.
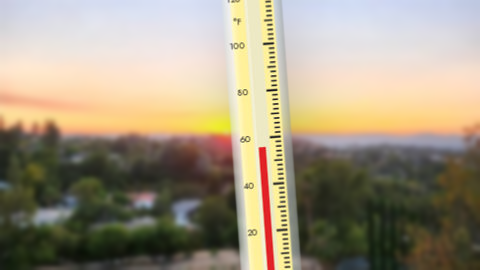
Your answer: 56 °F
